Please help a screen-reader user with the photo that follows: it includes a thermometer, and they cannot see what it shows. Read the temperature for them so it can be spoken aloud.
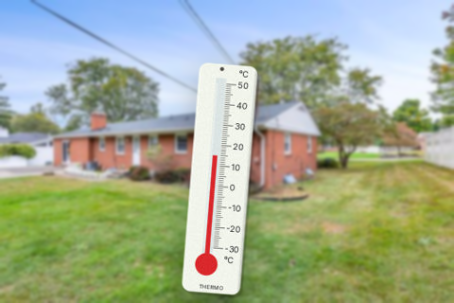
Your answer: 15 °C
